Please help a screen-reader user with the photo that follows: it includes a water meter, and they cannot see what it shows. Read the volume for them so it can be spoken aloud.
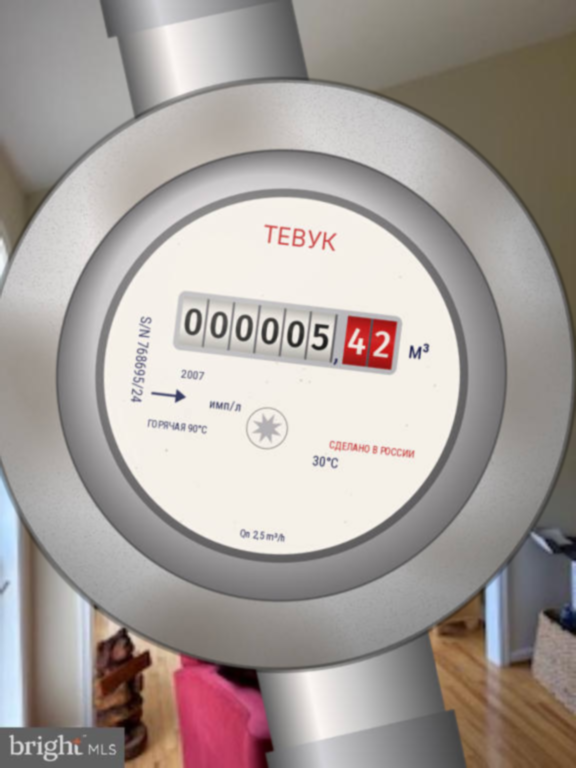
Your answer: 5.42 m³
